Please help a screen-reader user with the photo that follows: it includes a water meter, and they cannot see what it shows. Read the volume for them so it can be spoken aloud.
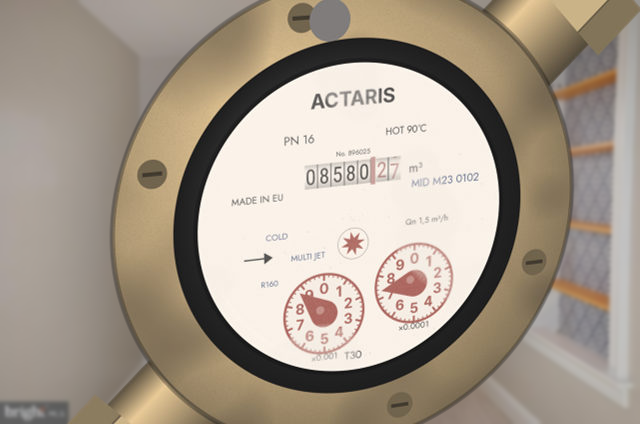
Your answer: 8580.2687 m³
